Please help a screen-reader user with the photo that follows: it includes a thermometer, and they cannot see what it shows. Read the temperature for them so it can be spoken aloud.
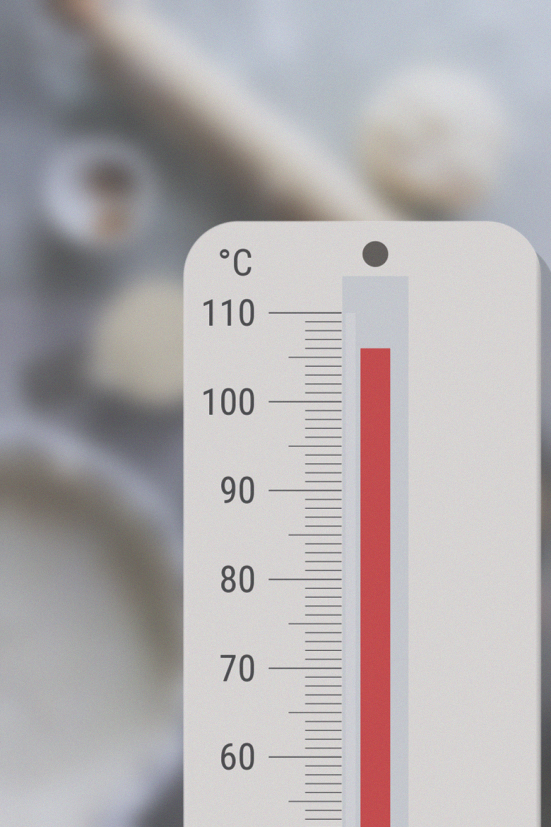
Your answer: 106 °C
